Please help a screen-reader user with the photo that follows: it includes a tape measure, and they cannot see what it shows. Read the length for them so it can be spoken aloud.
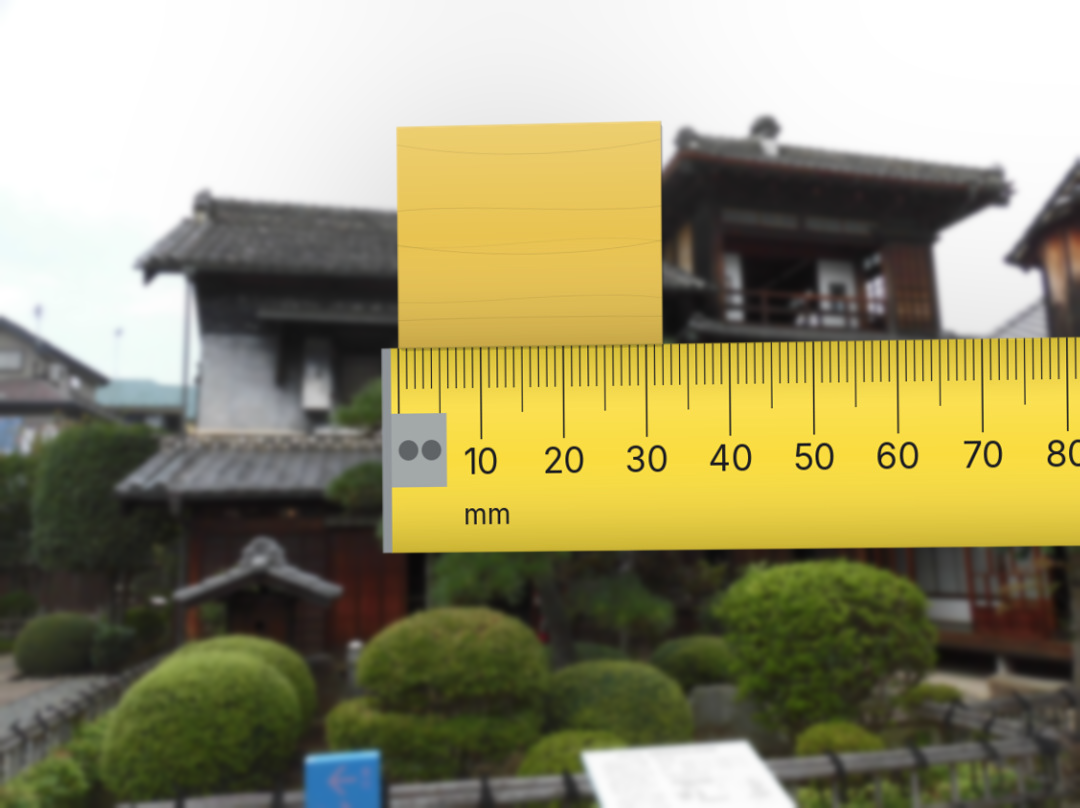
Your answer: 32 mm
